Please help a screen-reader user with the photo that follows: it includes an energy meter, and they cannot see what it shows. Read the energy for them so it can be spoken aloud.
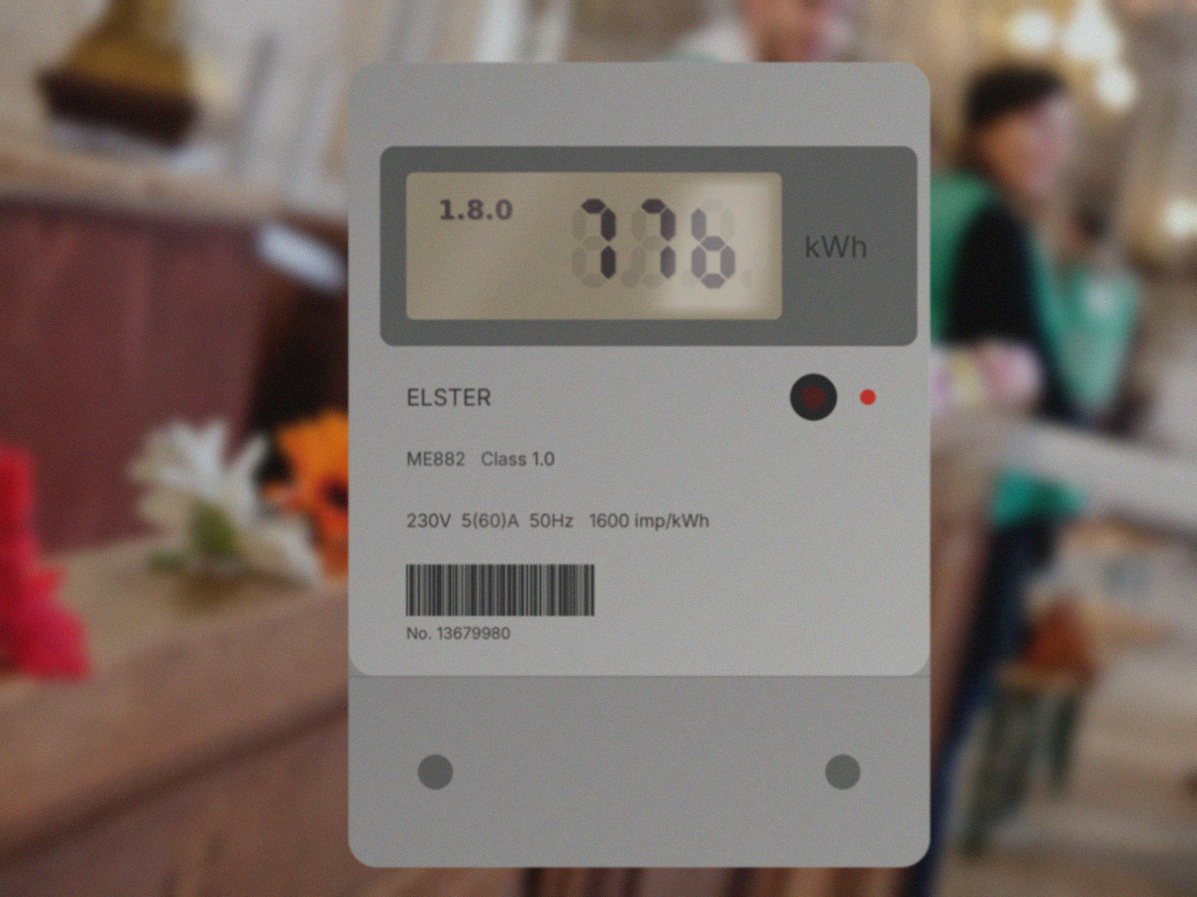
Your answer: 776 kWh
